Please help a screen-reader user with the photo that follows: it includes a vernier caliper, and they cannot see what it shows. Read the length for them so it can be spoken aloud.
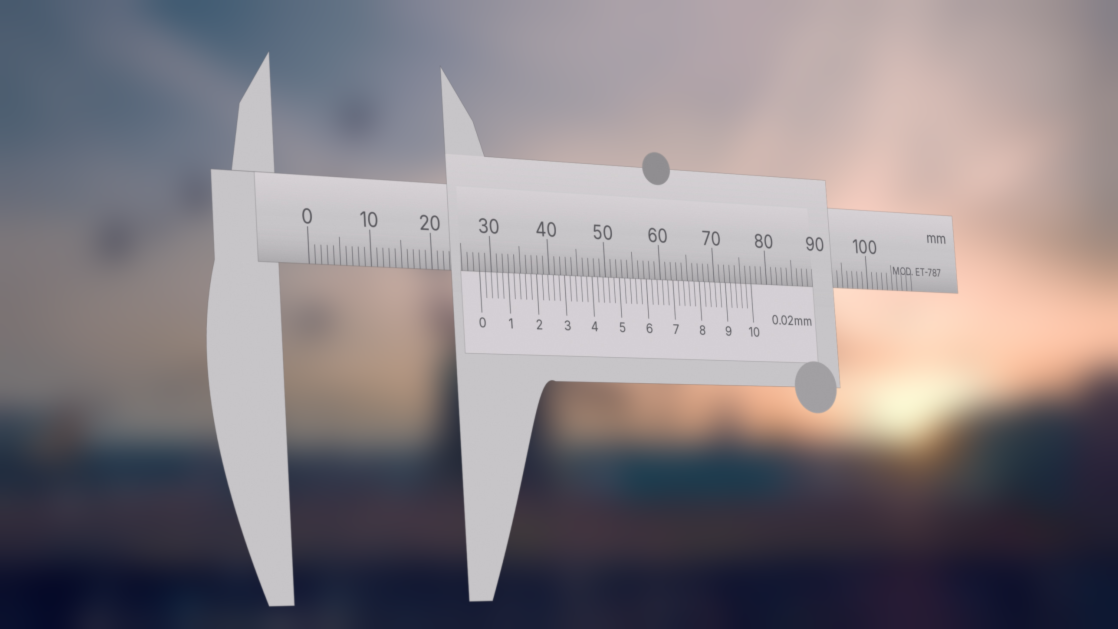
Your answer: 28.0 mm
